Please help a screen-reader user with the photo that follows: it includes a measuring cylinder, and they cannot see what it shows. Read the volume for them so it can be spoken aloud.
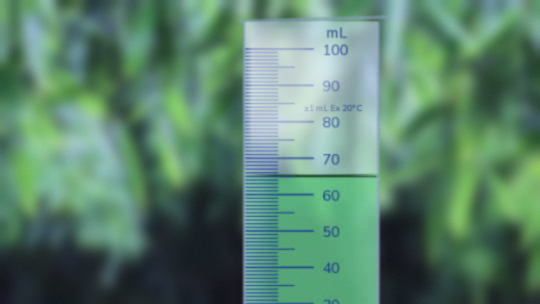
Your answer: 65 mL
